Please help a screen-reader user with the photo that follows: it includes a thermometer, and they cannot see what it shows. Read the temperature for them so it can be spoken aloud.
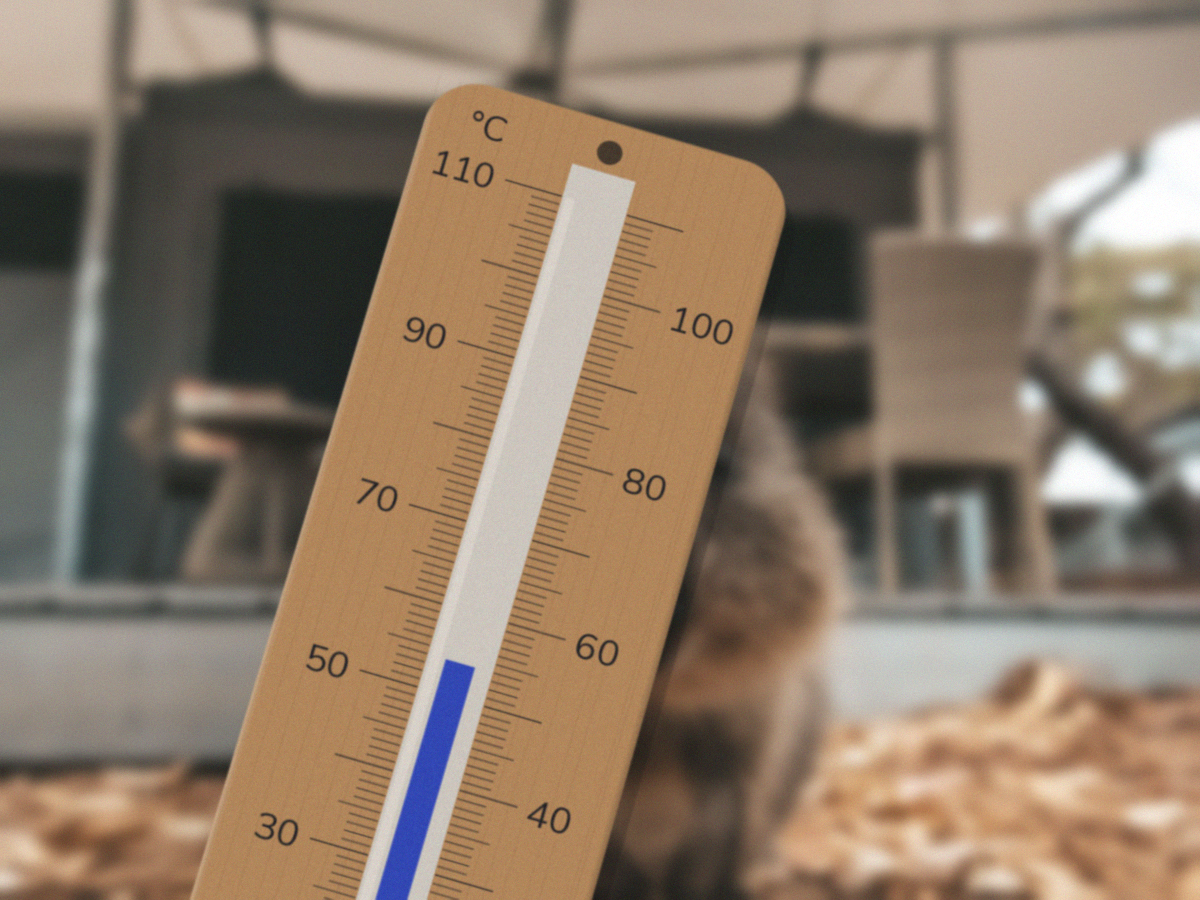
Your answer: 54 °C
